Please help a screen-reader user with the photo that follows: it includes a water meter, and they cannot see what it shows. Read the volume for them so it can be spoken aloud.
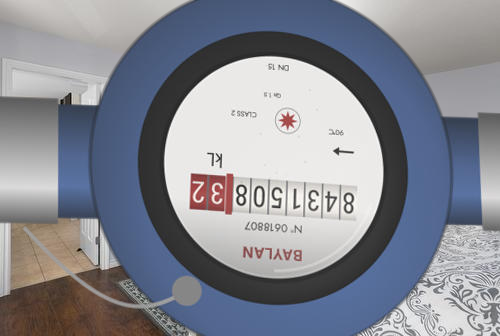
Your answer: 8431508.32 kL
